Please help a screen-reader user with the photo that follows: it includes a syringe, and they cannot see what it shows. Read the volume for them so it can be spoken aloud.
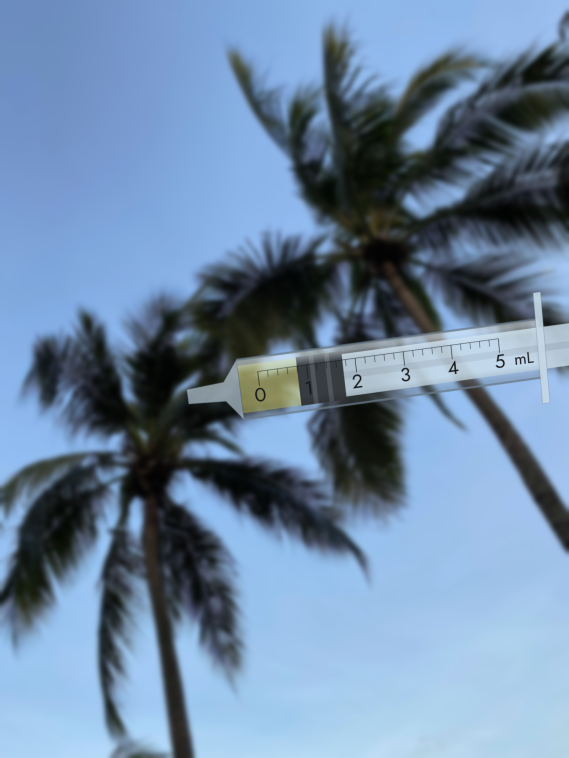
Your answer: 0.8 mL
